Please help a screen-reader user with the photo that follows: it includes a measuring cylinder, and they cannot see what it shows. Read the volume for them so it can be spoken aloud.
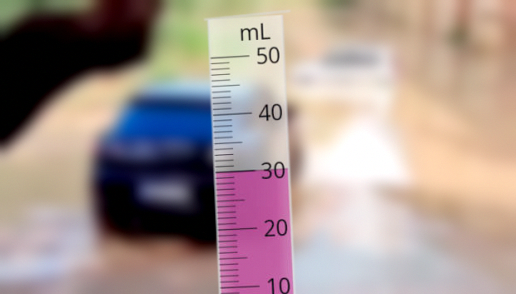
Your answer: 30 mL
